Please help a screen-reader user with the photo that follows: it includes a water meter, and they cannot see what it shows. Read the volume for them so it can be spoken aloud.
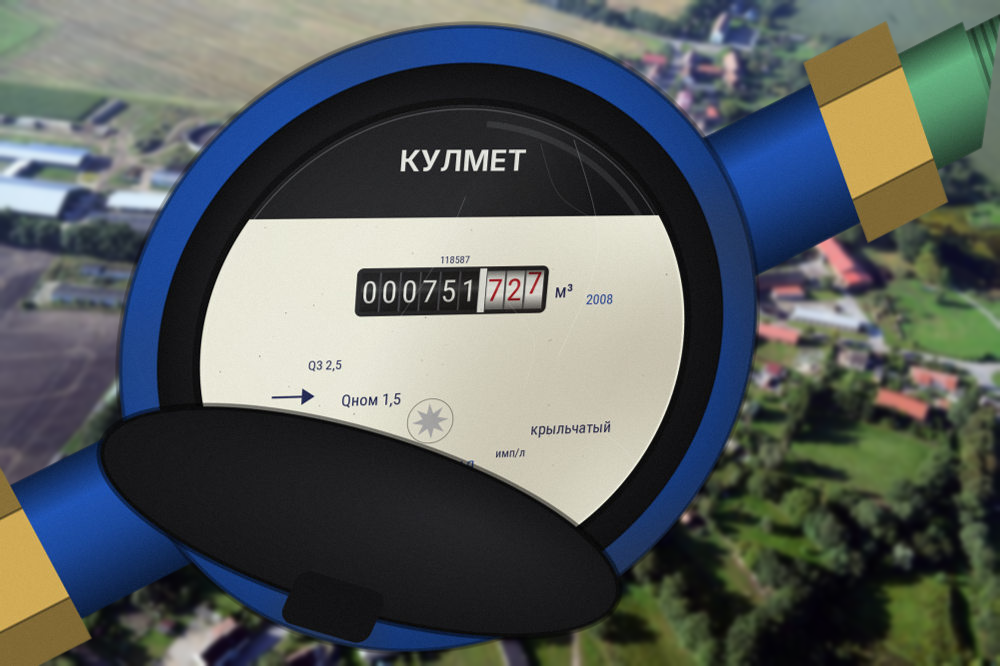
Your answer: 751.727 m³
